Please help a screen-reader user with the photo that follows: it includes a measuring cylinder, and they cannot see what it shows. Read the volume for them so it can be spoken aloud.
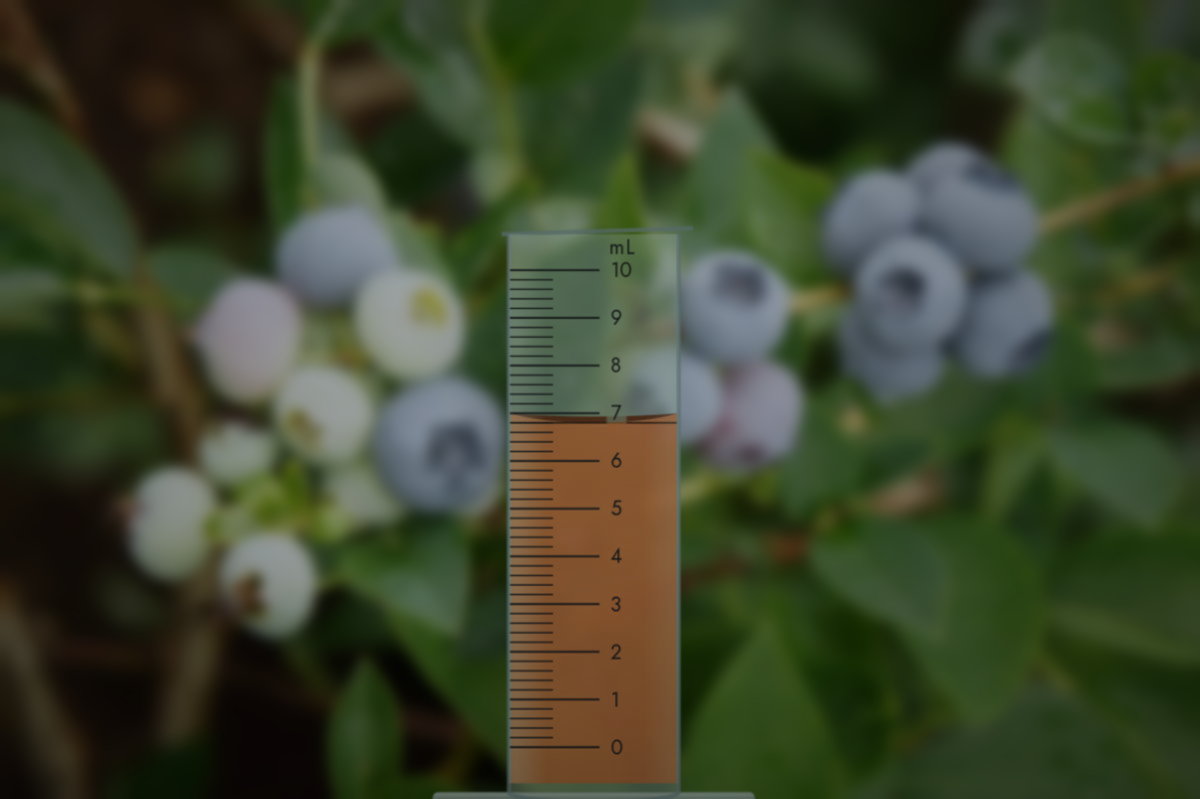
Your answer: 6.8 mL
